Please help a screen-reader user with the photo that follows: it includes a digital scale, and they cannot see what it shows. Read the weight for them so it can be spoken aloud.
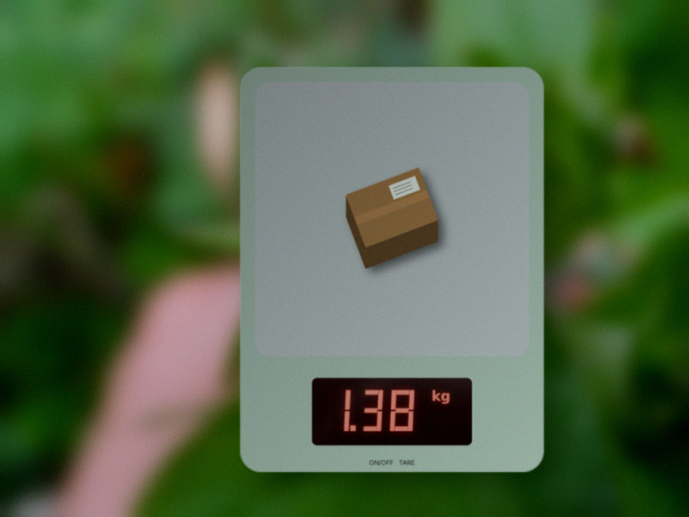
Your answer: 1.38 kg
